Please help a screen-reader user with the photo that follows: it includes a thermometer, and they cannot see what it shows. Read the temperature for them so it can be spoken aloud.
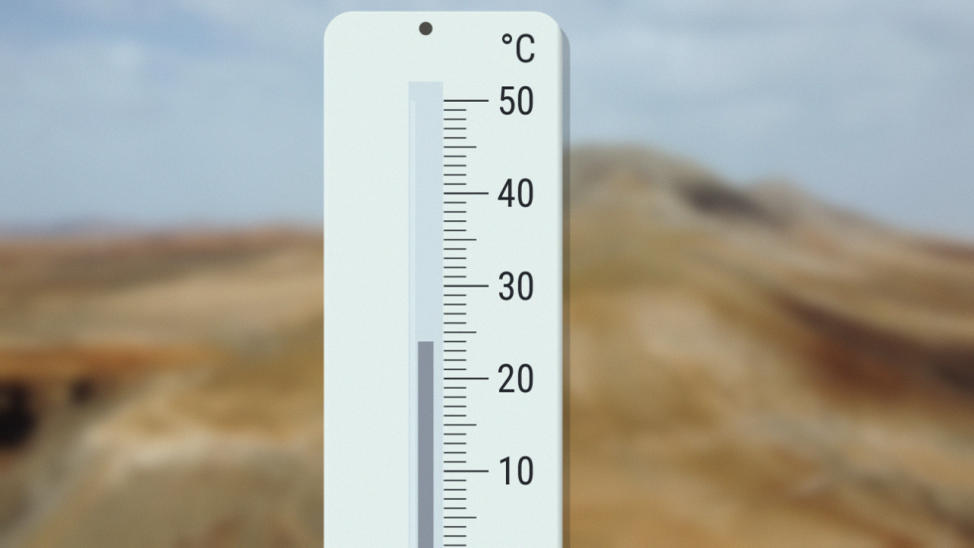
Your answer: 24 °C
